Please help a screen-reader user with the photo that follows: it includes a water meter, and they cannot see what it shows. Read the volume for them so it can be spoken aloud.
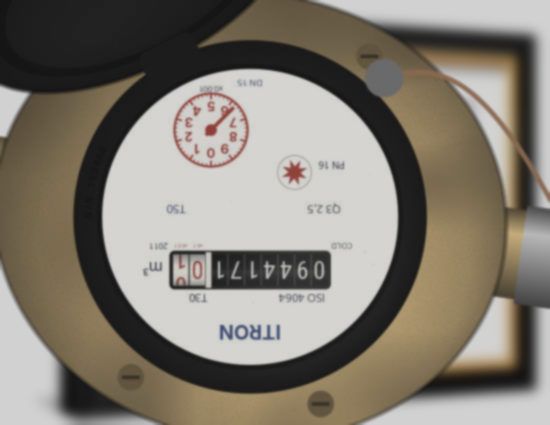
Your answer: 944171.006 m³
